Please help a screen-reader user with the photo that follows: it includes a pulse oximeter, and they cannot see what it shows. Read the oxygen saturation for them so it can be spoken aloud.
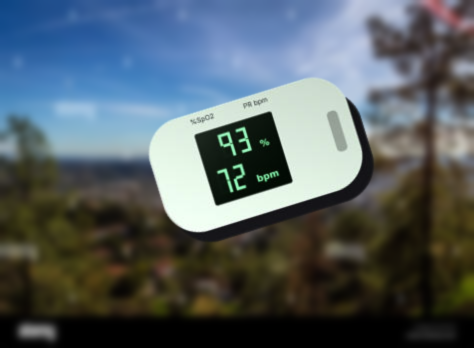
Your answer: 93 %
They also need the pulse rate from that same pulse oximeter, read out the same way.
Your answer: 72 bpm
